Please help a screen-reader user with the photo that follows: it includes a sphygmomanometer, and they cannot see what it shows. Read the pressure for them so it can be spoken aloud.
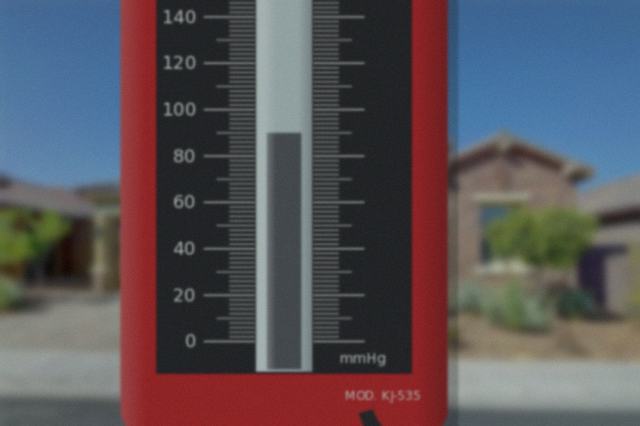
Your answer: 90 mmHg
